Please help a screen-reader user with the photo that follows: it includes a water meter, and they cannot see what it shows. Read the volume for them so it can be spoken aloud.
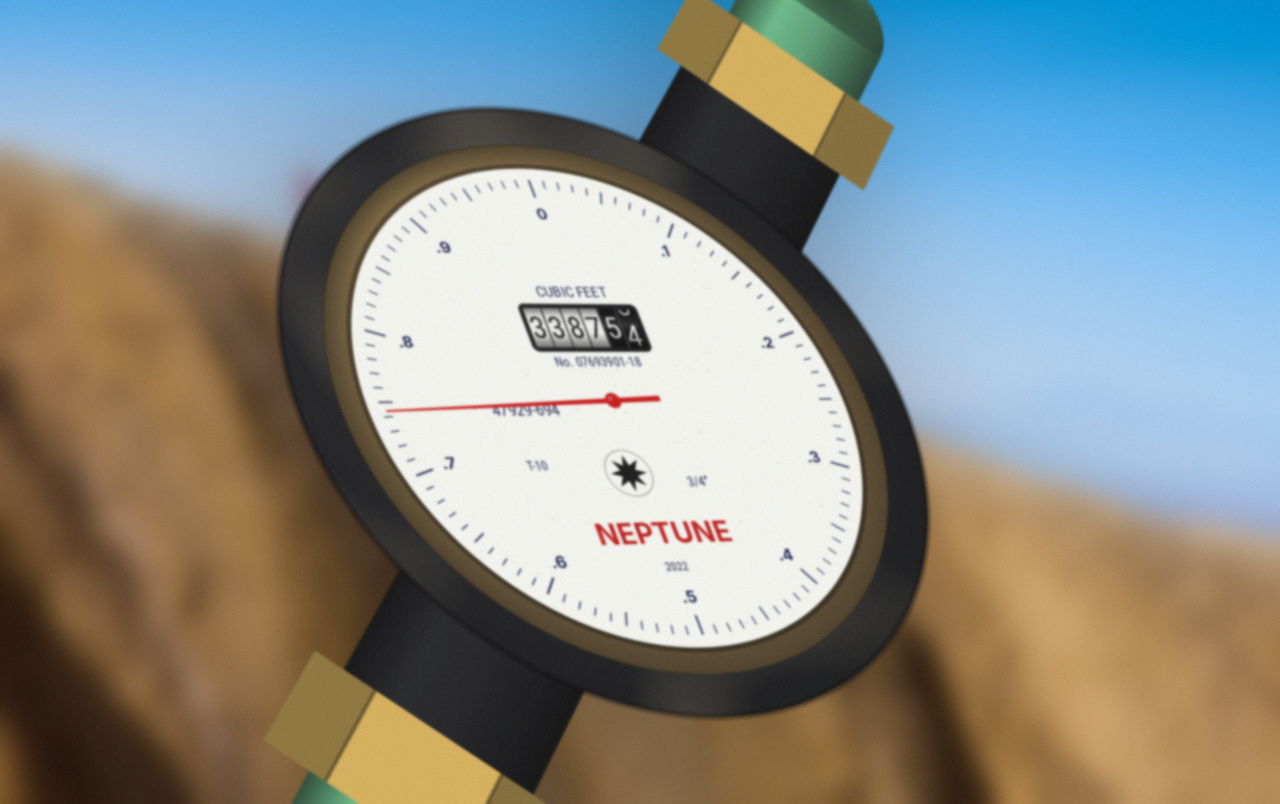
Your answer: 338753.74 ft³
